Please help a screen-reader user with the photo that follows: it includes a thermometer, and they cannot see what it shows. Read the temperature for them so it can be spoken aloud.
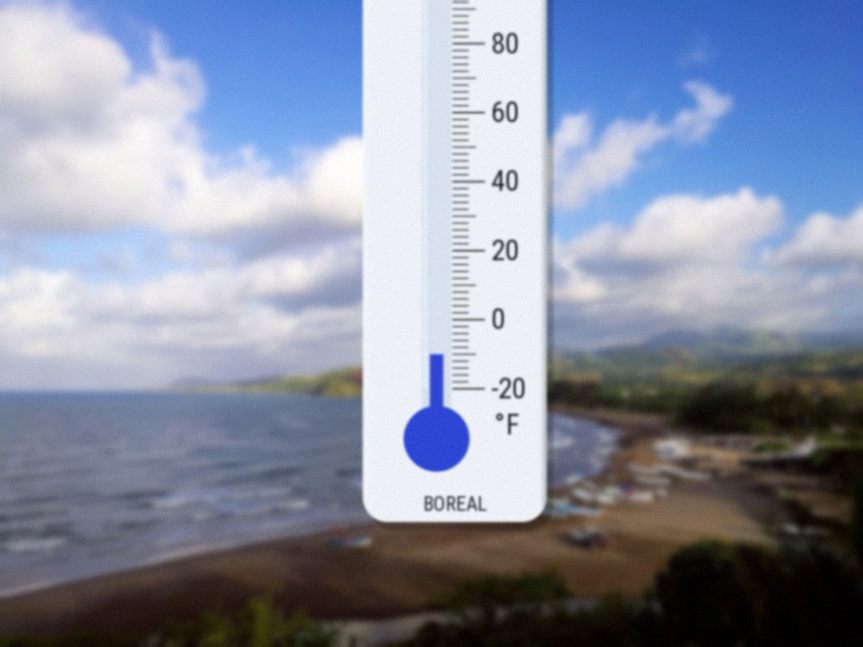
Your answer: -10 °F
